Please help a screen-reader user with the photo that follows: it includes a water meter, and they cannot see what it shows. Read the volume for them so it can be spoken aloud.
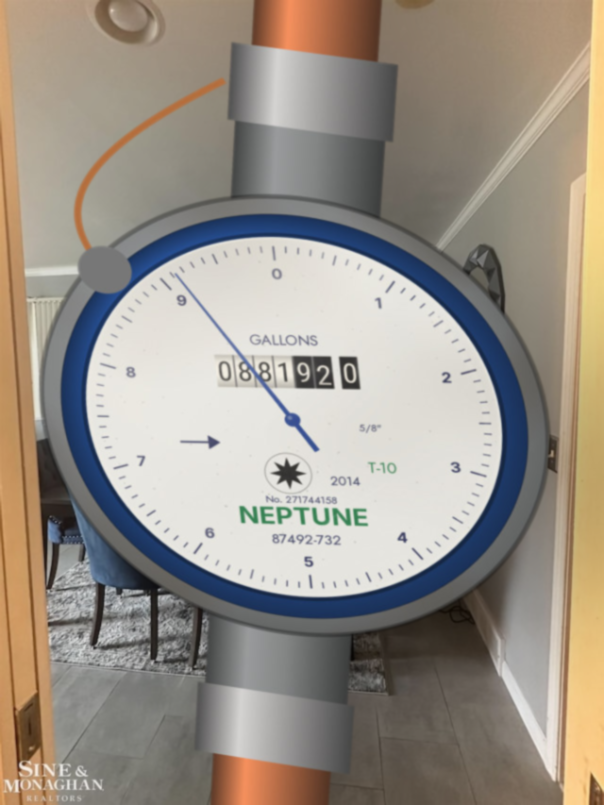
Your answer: 881919.1 gal
